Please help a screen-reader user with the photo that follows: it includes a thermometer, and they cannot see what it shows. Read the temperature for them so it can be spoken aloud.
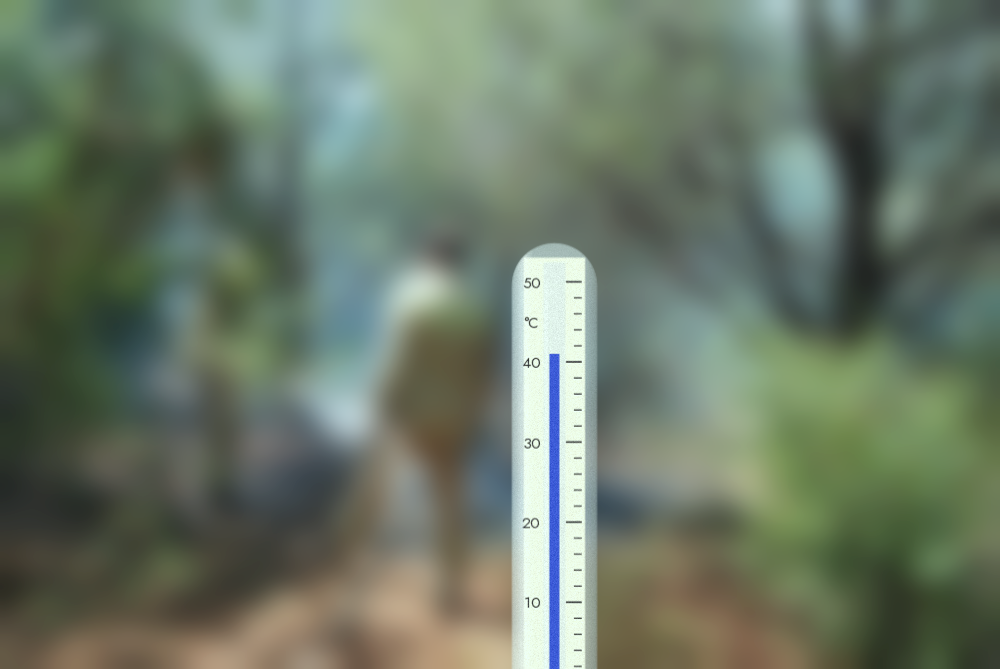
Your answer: 41 °C
